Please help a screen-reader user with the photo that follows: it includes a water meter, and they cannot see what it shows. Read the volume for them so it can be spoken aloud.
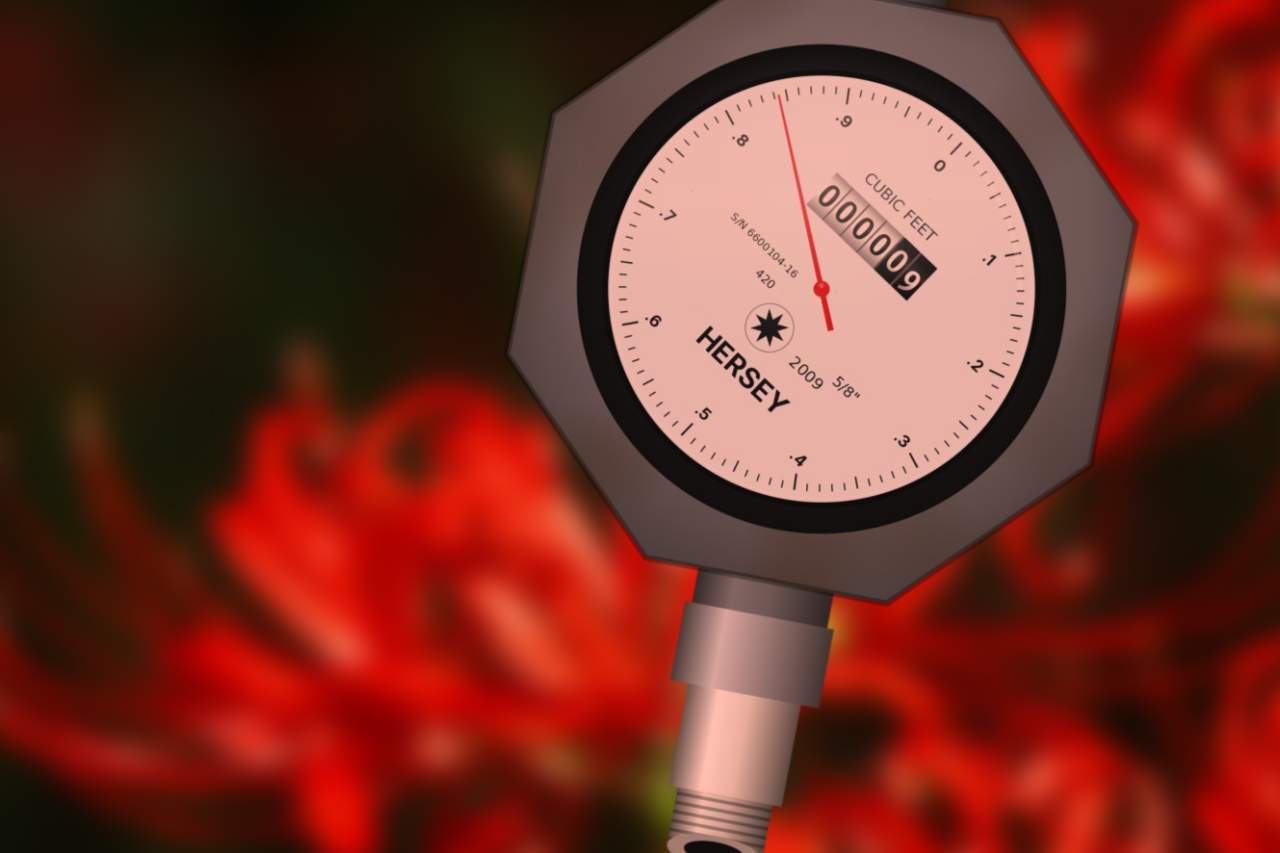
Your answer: 8.84 ft³
